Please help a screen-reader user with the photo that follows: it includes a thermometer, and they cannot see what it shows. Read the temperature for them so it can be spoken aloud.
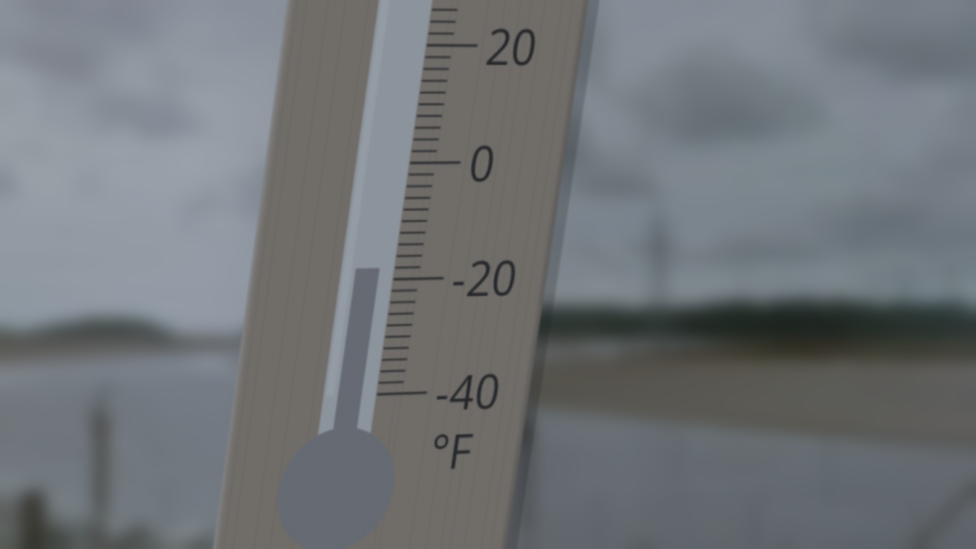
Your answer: -18 °F
